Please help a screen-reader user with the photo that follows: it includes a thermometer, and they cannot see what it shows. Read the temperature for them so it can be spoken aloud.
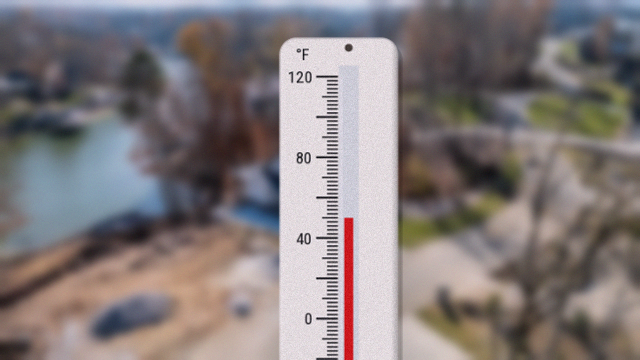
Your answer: 50 °F
